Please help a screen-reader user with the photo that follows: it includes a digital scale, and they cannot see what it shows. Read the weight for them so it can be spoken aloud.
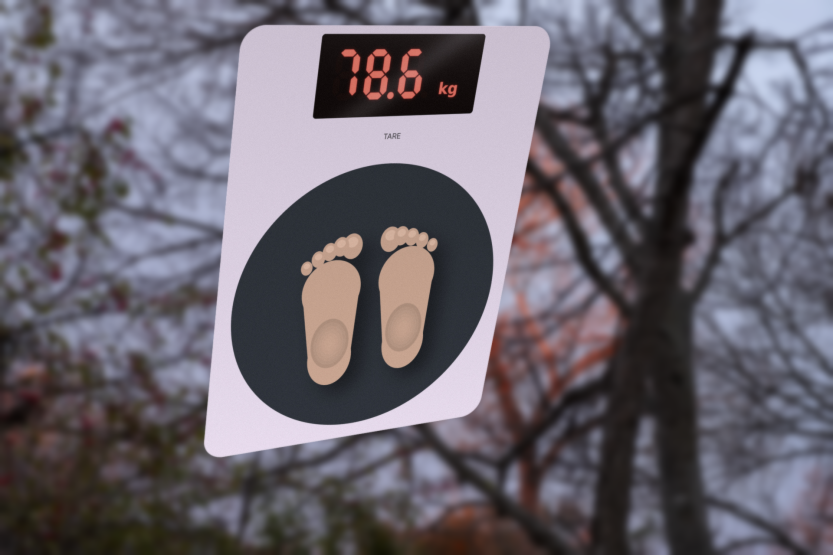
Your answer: 78.6 kg
